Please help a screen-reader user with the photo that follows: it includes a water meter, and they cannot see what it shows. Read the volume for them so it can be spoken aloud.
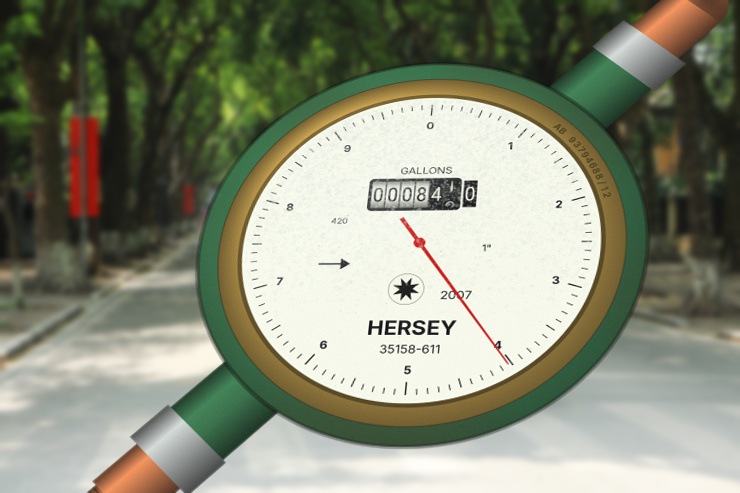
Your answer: 8414.0 gal
